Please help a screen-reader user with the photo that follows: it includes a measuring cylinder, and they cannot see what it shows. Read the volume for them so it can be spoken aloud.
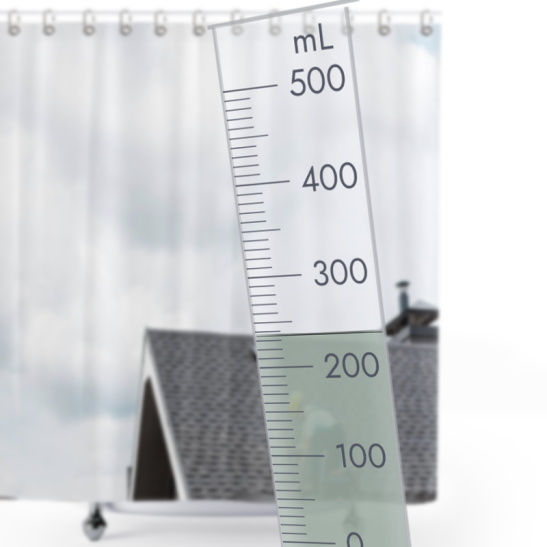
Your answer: 235 mL
